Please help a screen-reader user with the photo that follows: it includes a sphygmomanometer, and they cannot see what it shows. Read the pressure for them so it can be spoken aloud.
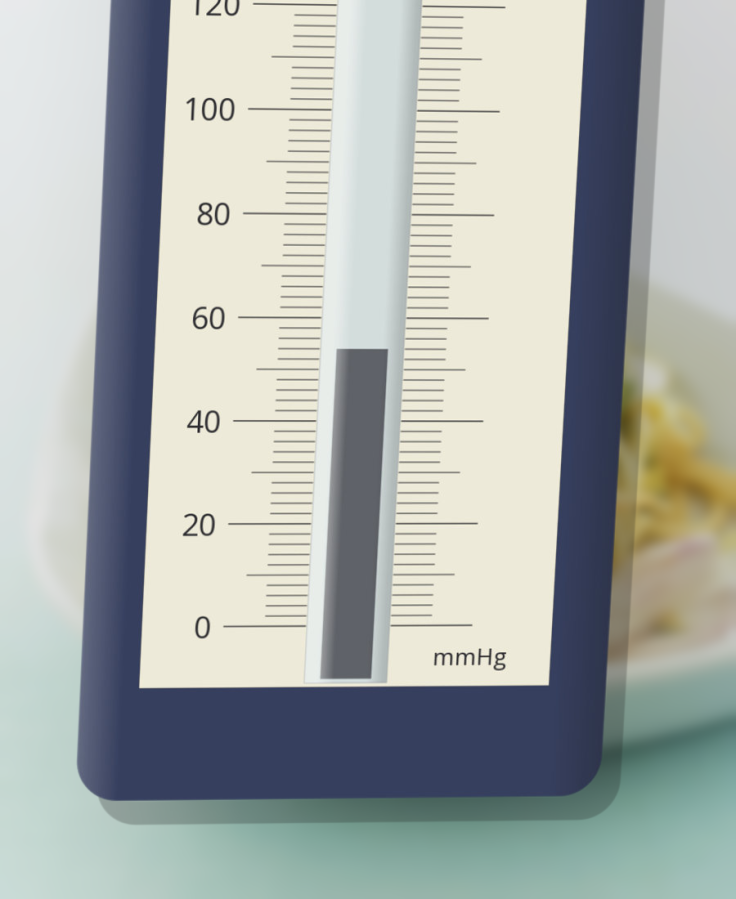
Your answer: 54 mmHg
